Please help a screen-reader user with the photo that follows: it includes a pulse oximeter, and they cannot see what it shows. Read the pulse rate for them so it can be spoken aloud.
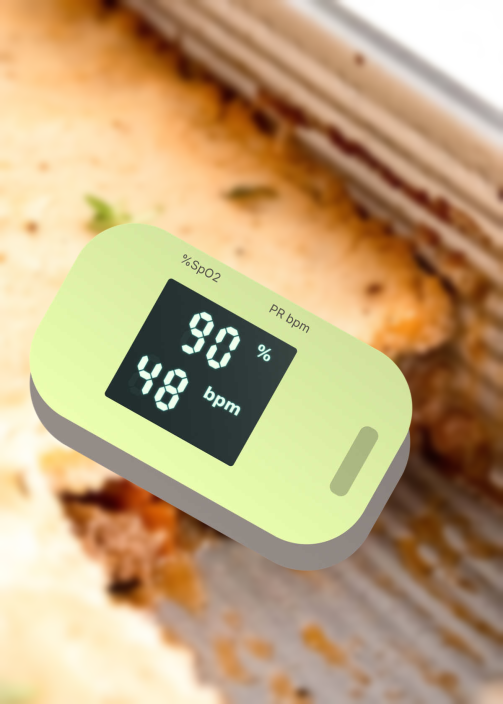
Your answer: 48 bpm
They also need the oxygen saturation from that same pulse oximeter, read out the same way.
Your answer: 90 %
